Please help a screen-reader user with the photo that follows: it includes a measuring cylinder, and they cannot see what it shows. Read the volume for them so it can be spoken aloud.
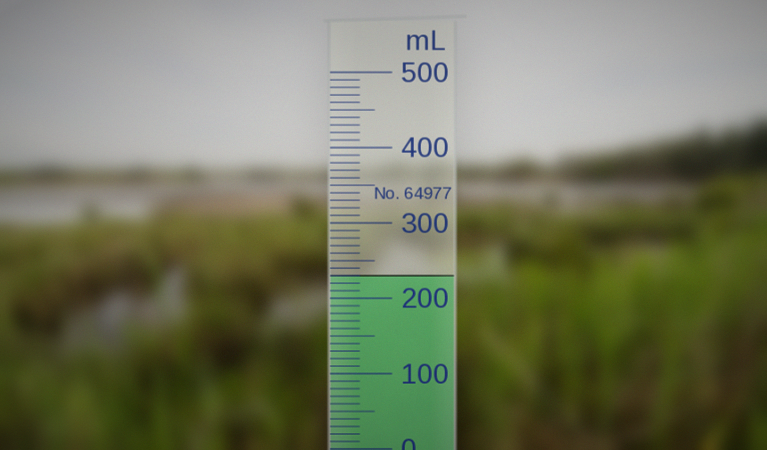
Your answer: 230 mL
